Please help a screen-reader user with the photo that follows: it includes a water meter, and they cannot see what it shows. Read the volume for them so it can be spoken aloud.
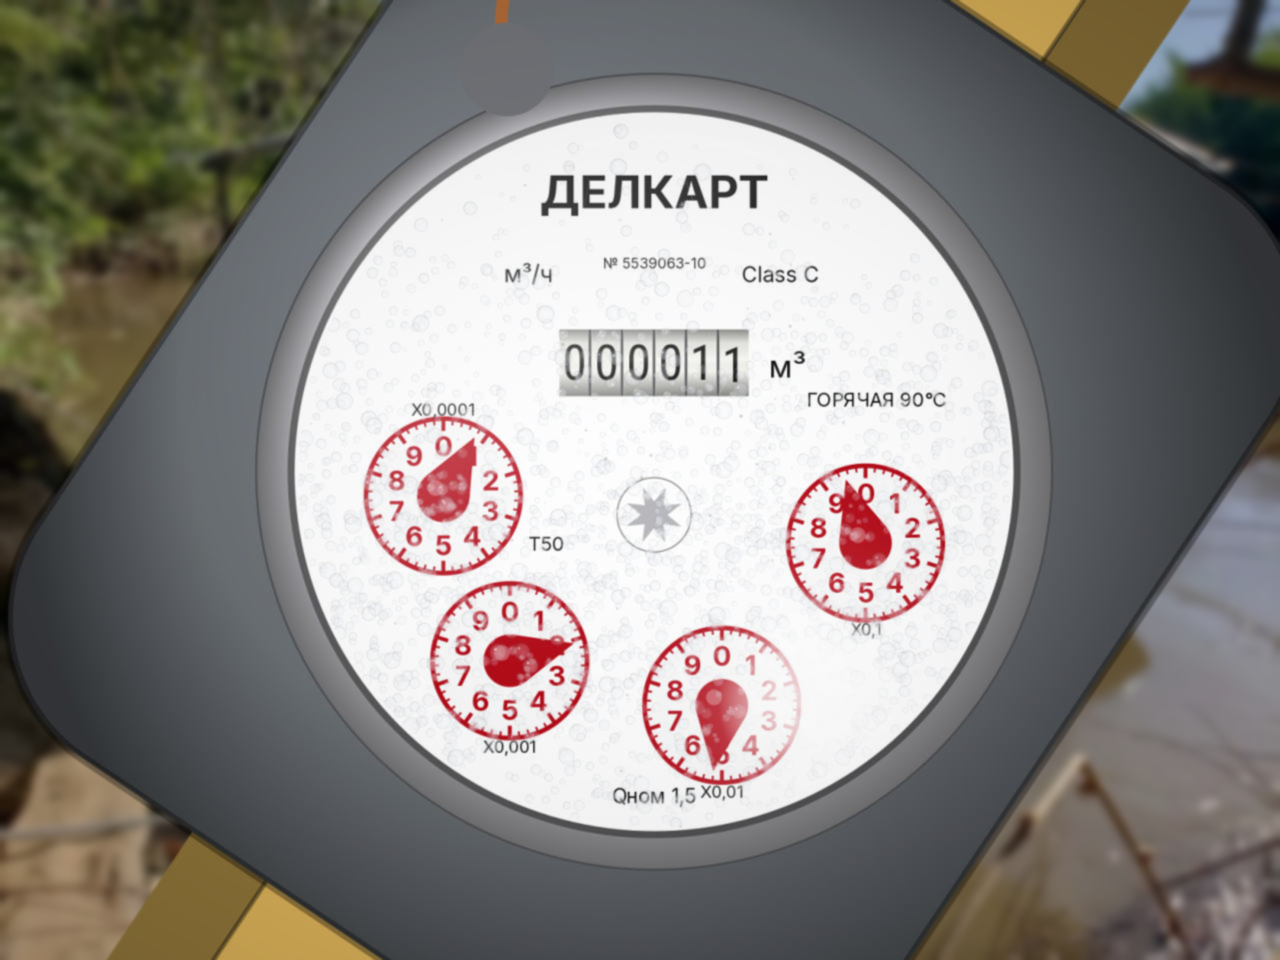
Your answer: 10.9520 m³
